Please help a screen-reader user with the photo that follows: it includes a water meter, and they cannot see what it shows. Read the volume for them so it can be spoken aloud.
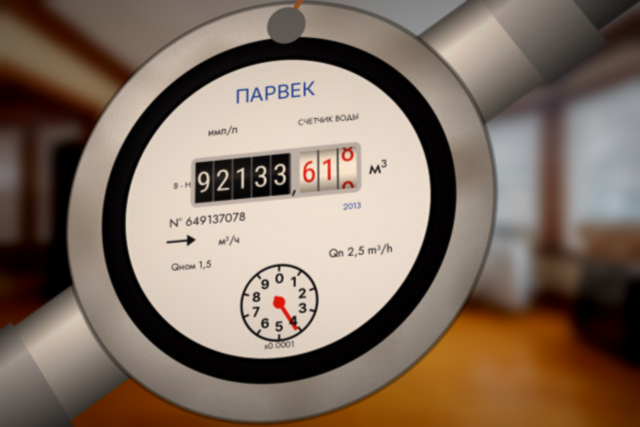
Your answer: 92133.6184 m³
